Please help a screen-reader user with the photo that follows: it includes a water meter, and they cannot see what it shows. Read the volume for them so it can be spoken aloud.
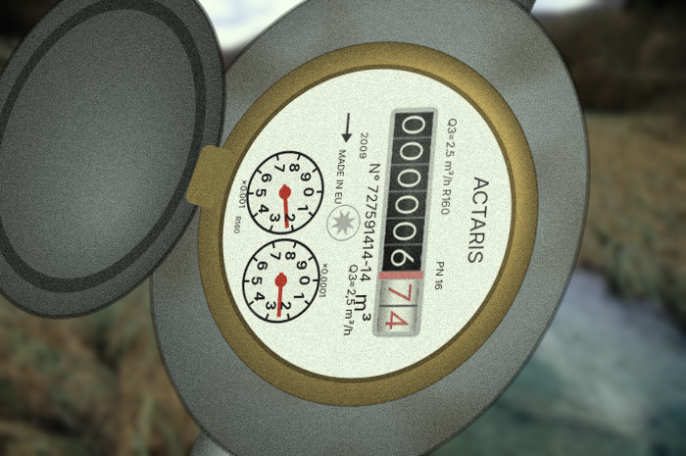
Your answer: 6.7422 m³
